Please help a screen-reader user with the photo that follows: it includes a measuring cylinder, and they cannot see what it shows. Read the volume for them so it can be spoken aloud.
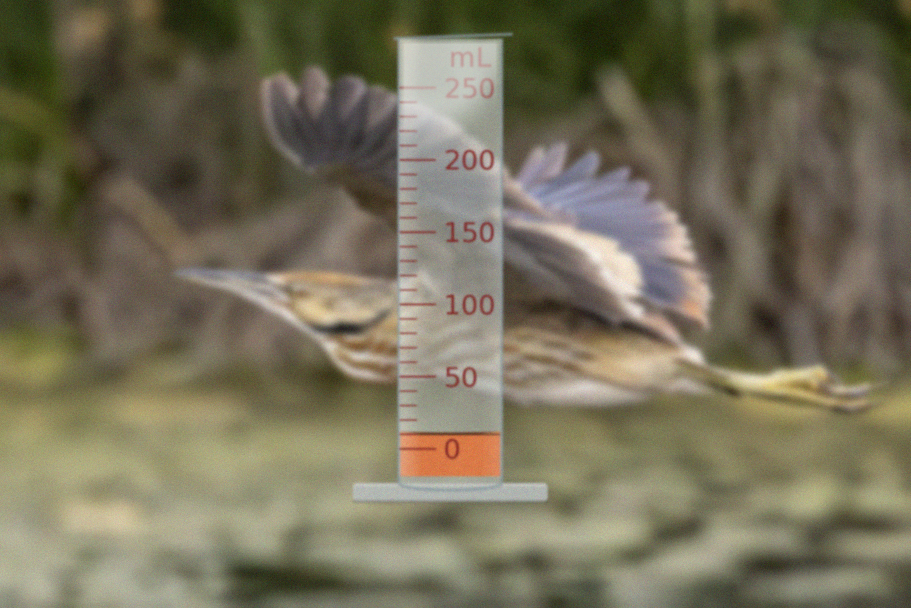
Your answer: 10 mL
